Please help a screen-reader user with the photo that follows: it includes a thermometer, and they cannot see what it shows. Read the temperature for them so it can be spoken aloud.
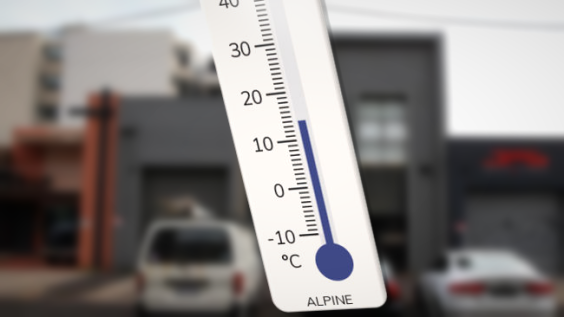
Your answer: 14 °C
